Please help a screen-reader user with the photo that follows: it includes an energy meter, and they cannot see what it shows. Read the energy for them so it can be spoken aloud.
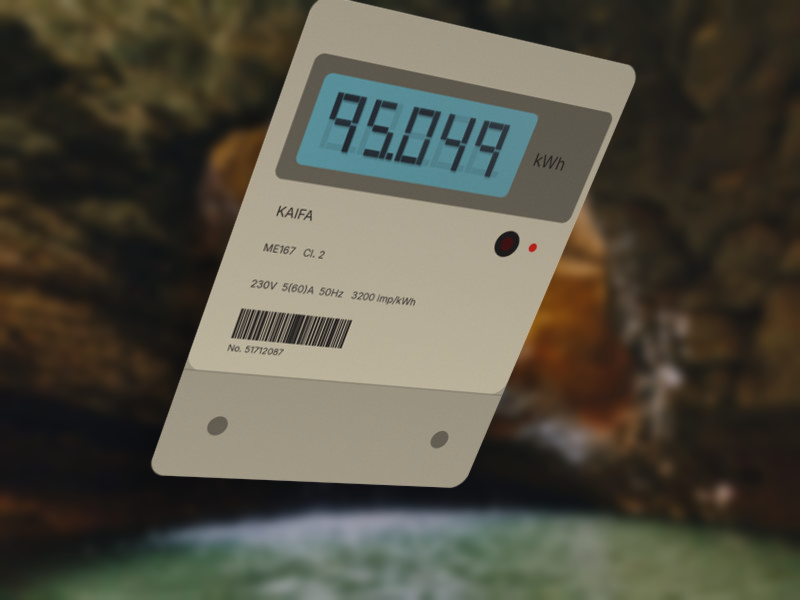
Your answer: 95.049 kWh
